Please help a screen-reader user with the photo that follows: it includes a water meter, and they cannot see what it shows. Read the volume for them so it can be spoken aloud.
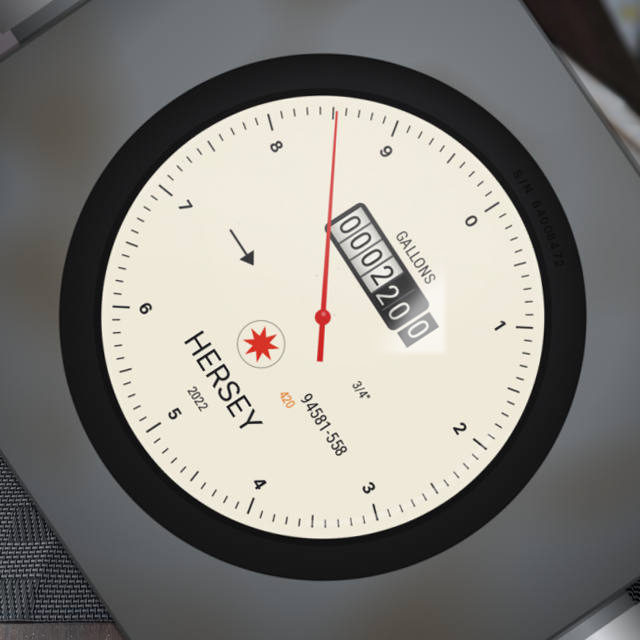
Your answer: 2198.5 gal
